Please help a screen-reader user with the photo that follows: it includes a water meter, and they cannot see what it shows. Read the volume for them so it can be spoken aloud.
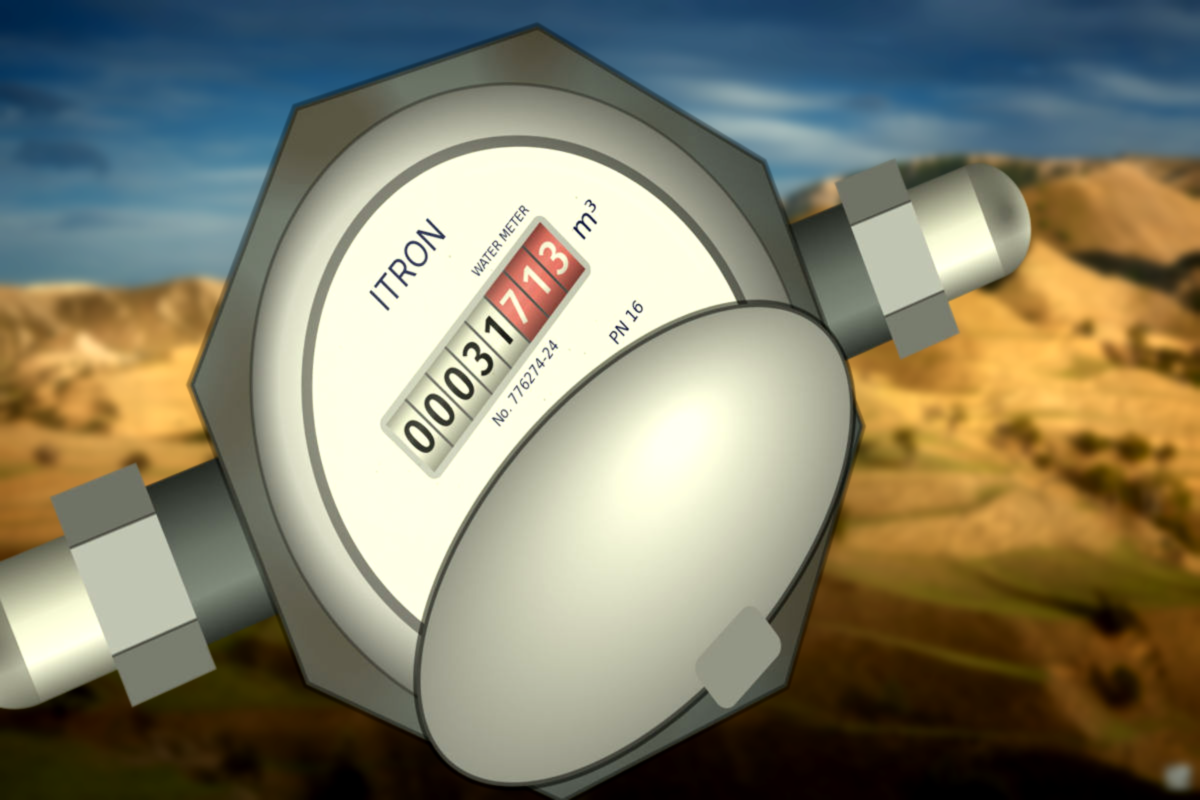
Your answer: 31.713 m³
